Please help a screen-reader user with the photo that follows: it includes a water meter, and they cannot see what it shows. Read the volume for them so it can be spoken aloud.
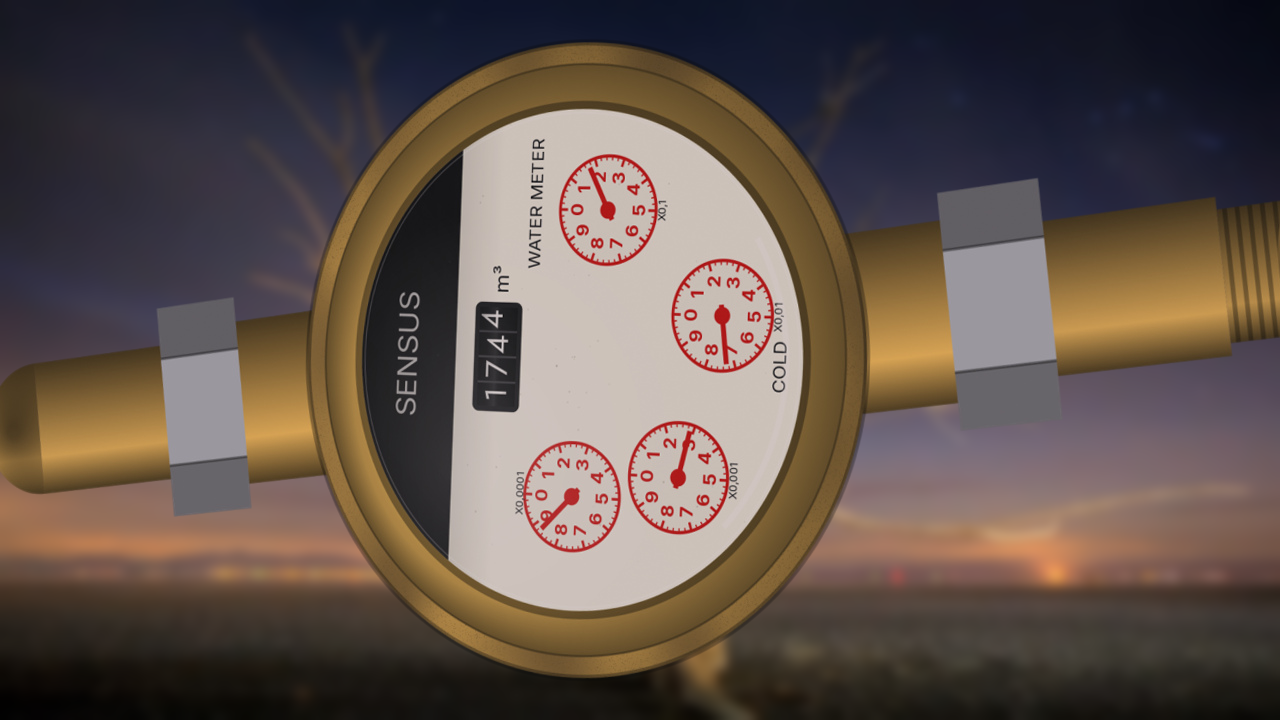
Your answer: 1744.1728 m³
